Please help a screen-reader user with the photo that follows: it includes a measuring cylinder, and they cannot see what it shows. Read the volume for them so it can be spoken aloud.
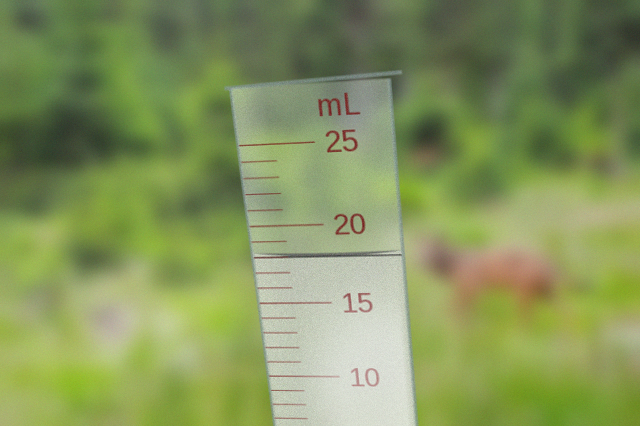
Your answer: 18 mL
